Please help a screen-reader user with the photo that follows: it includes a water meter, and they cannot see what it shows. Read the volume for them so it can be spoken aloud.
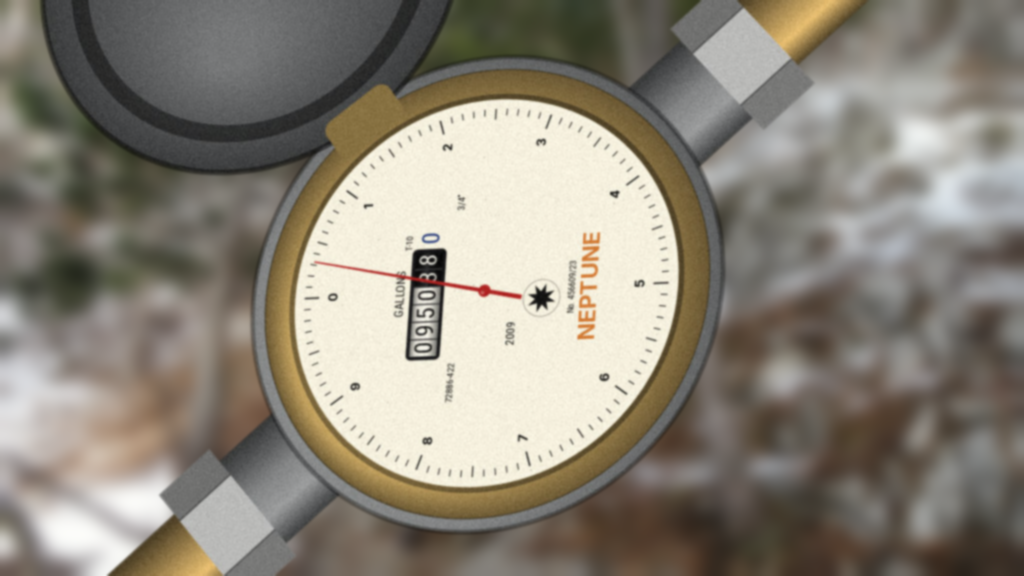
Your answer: 950880.3 gal
